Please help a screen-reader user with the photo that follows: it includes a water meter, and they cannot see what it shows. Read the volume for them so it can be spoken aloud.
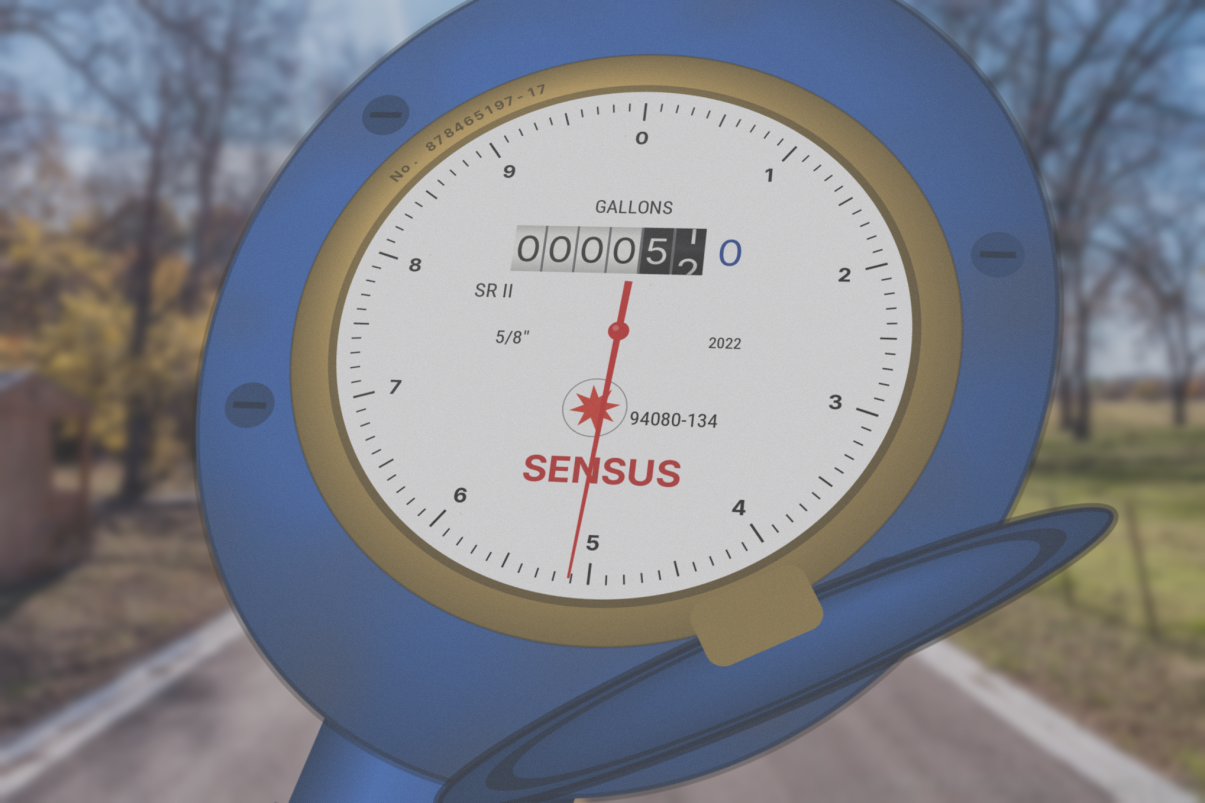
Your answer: 515.1 gal
